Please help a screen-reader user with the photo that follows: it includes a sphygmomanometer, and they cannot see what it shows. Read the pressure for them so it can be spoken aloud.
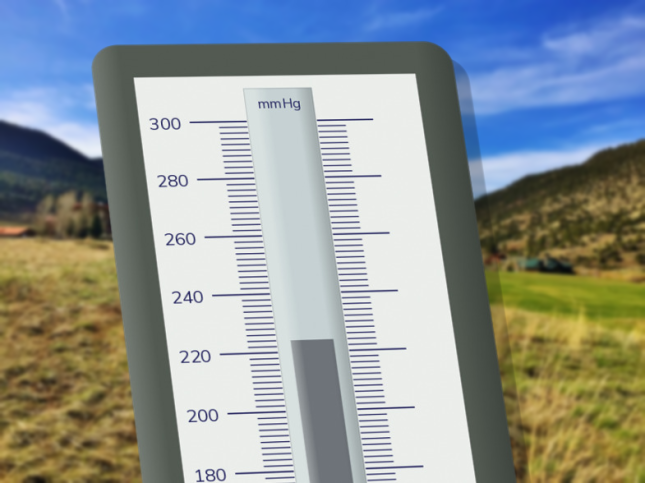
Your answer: 224 mmHg
